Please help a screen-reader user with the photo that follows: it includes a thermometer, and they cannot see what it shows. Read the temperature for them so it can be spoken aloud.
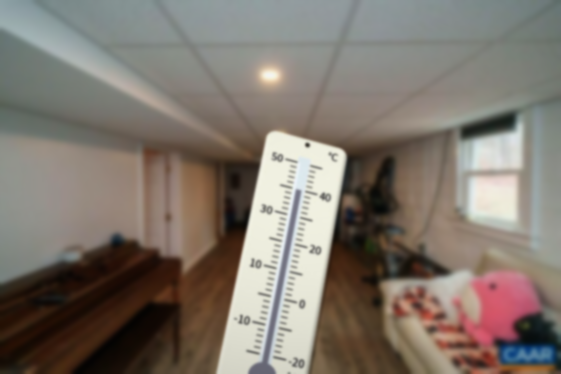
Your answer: 40 °C
